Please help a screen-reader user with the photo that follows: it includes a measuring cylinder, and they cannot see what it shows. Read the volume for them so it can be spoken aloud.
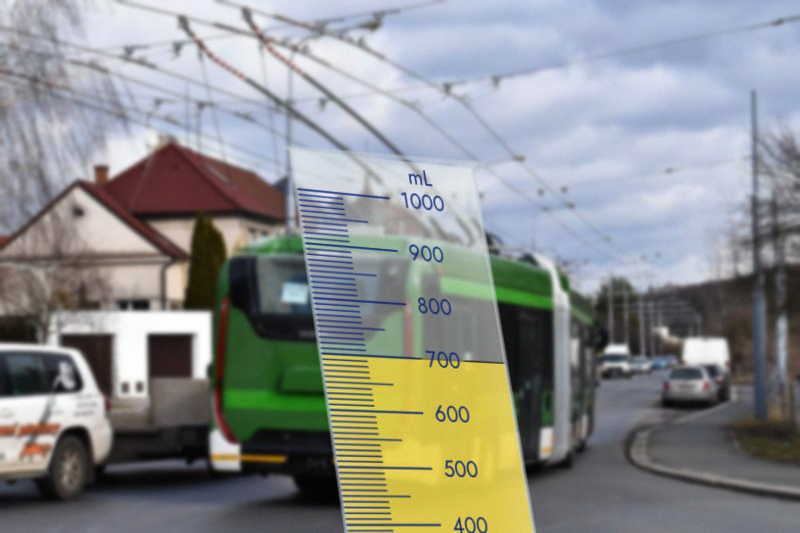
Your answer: 700 mL
